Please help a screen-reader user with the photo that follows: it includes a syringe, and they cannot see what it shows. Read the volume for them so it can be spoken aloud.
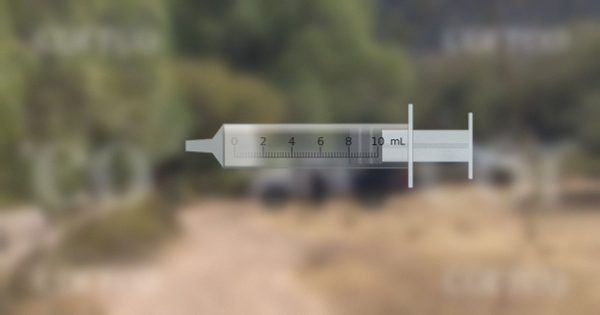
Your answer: 8 mL
